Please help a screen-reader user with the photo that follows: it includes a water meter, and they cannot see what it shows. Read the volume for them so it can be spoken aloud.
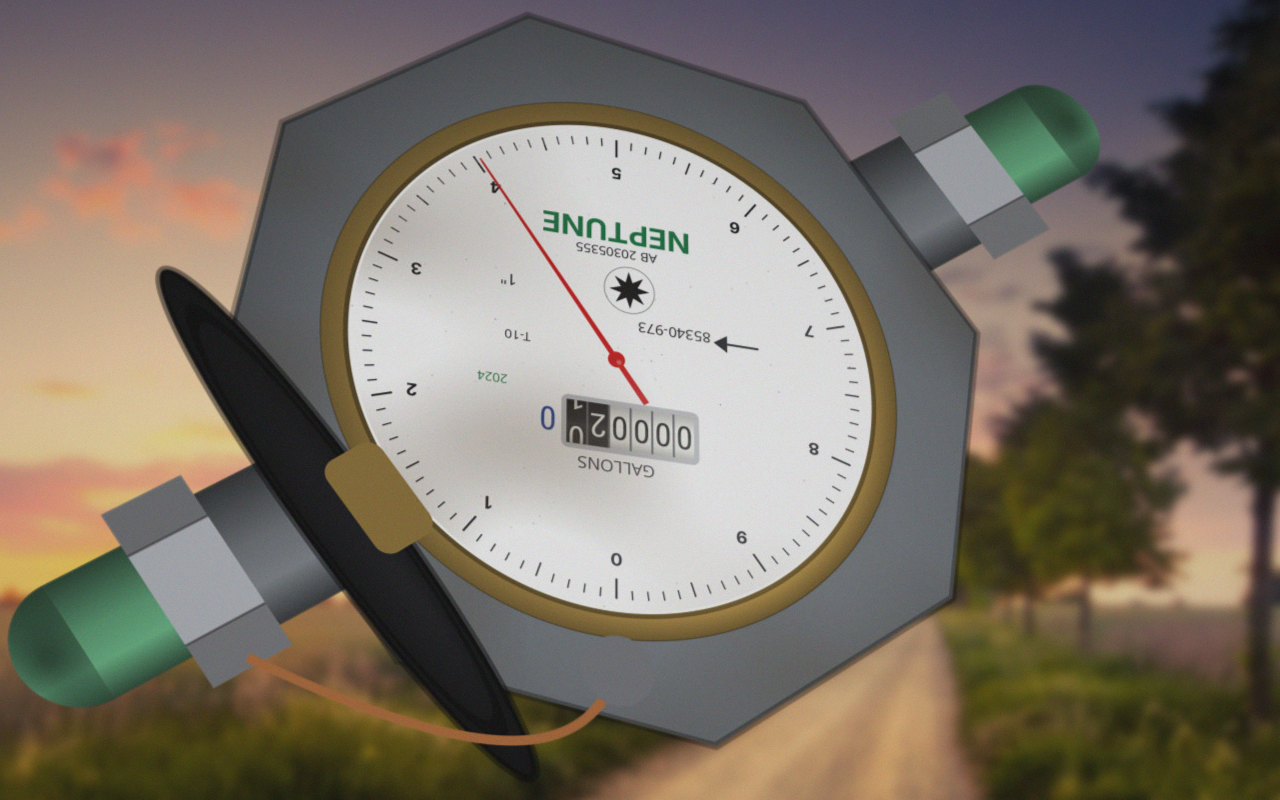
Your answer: 204.0 gal
